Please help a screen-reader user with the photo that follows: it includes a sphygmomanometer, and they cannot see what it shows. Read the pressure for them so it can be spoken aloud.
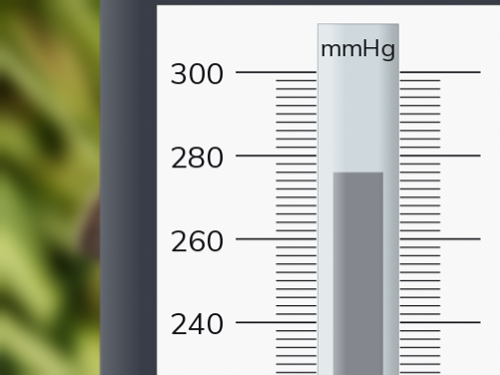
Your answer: 276 mmHg
